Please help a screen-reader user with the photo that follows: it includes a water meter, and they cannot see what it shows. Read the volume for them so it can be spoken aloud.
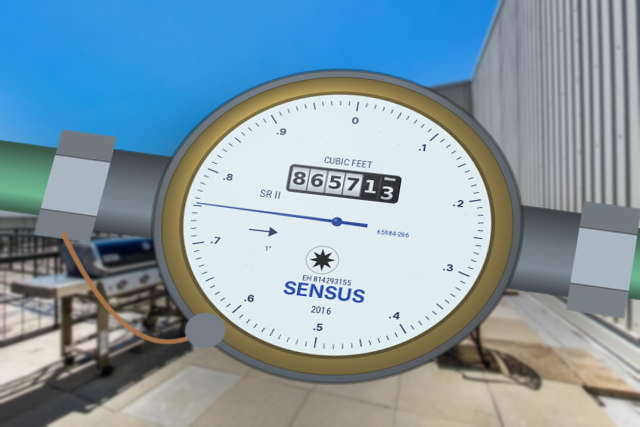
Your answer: 865712.75 ft³
